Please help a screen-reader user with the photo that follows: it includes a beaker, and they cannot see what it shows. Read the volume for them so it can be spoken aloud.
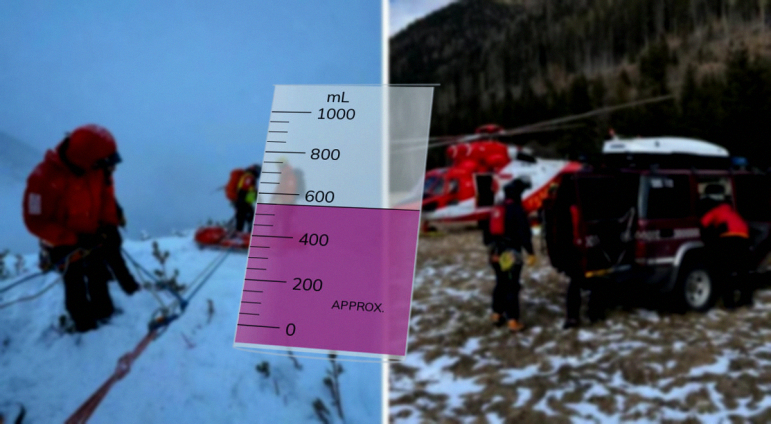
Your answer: 550 mL
